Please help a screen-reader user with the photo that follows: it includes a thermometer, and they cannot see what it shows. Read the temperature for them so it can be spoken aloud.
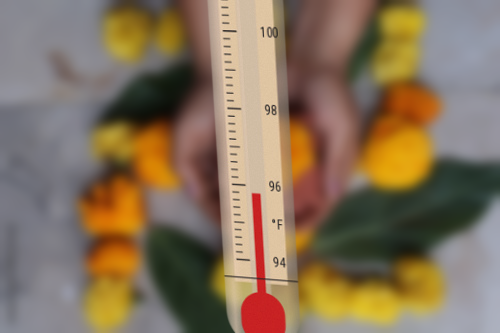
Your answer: 95.8 °F
